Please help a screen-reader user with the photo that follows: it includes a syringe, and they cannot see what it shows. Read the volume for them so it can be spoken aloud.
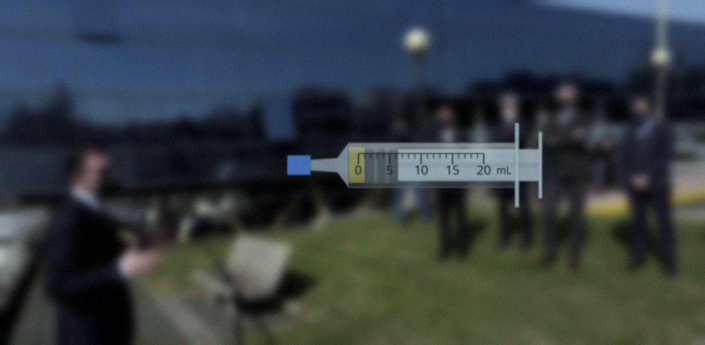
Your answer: 1 mL
